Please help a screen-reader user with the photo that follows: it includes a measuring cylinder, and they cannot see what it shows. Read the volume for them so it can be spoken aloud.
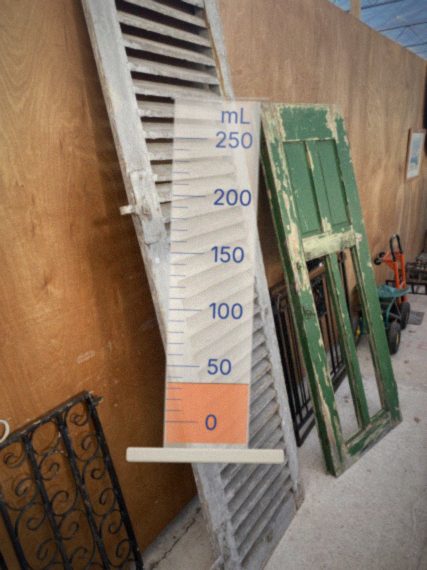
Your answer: 35 mL
